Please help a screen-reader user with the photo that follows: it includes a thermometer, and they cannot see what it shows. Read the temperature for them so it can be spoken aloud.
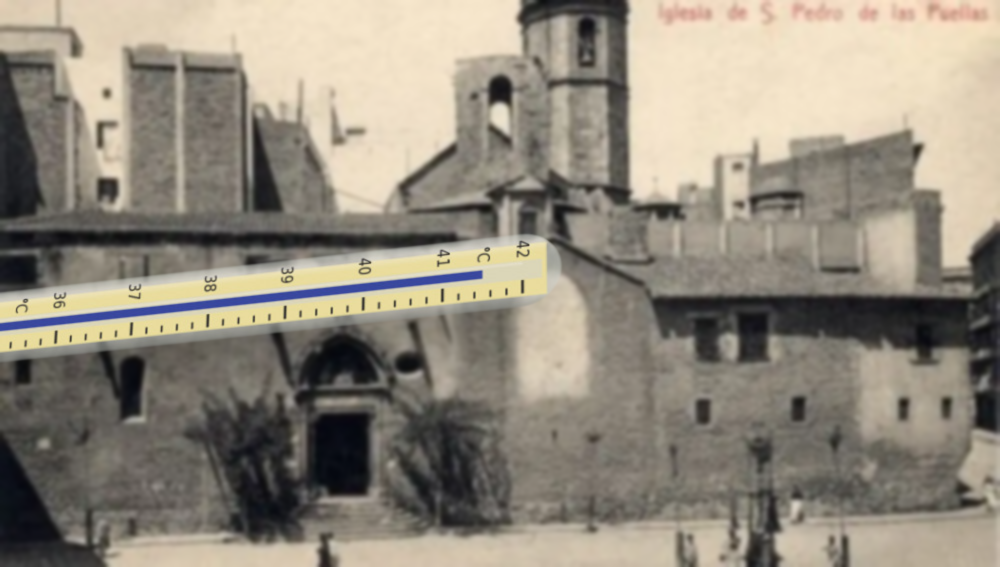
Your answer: 41.5 °C
